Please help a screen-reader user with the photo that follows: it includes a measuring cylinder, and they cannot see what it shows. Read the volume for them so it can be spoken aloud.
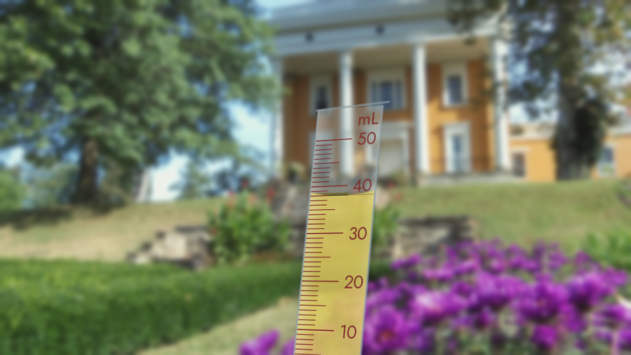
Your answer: 38 mL
